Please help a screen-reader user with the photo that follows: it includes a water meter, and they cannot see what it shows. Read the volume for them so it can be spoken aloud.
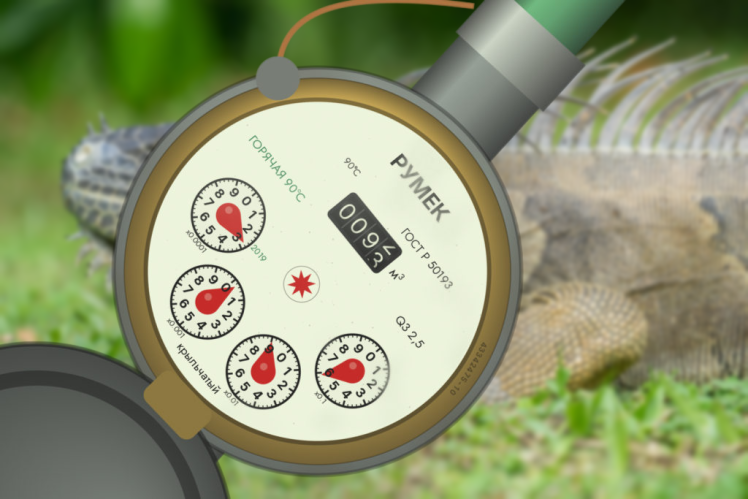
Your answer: 92.5902 m³
